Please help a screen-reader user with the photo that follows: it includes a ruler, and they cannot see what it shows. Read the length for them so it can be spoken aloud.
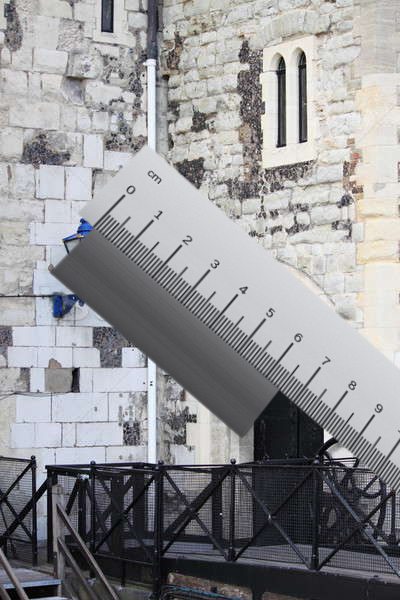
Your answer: 6.5 cm
